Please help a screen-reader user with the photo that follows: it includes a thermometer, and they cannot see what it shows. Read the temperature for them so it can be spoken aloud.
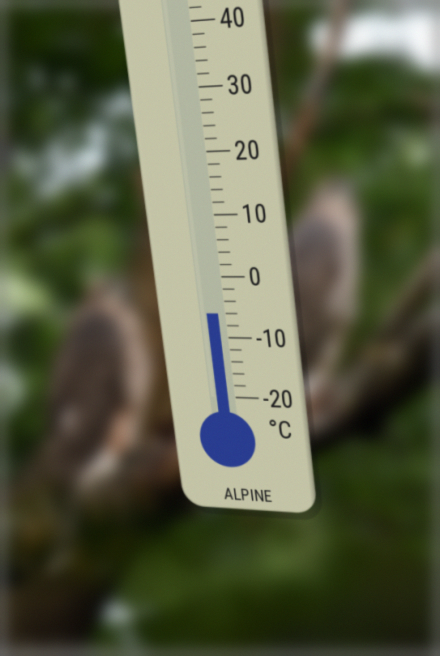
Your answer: -6 °C
